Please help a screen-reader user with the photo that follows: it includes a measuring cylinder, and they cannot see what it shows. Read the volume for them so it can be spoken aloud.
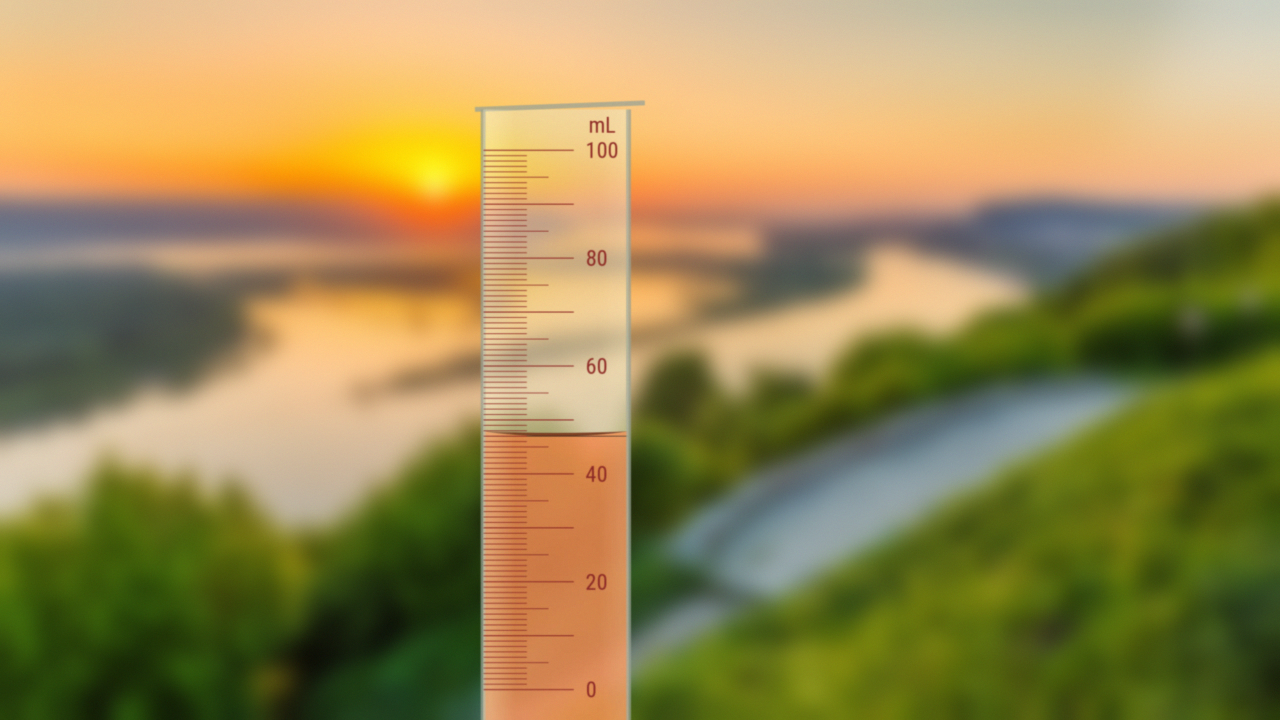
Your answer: 47 mL
